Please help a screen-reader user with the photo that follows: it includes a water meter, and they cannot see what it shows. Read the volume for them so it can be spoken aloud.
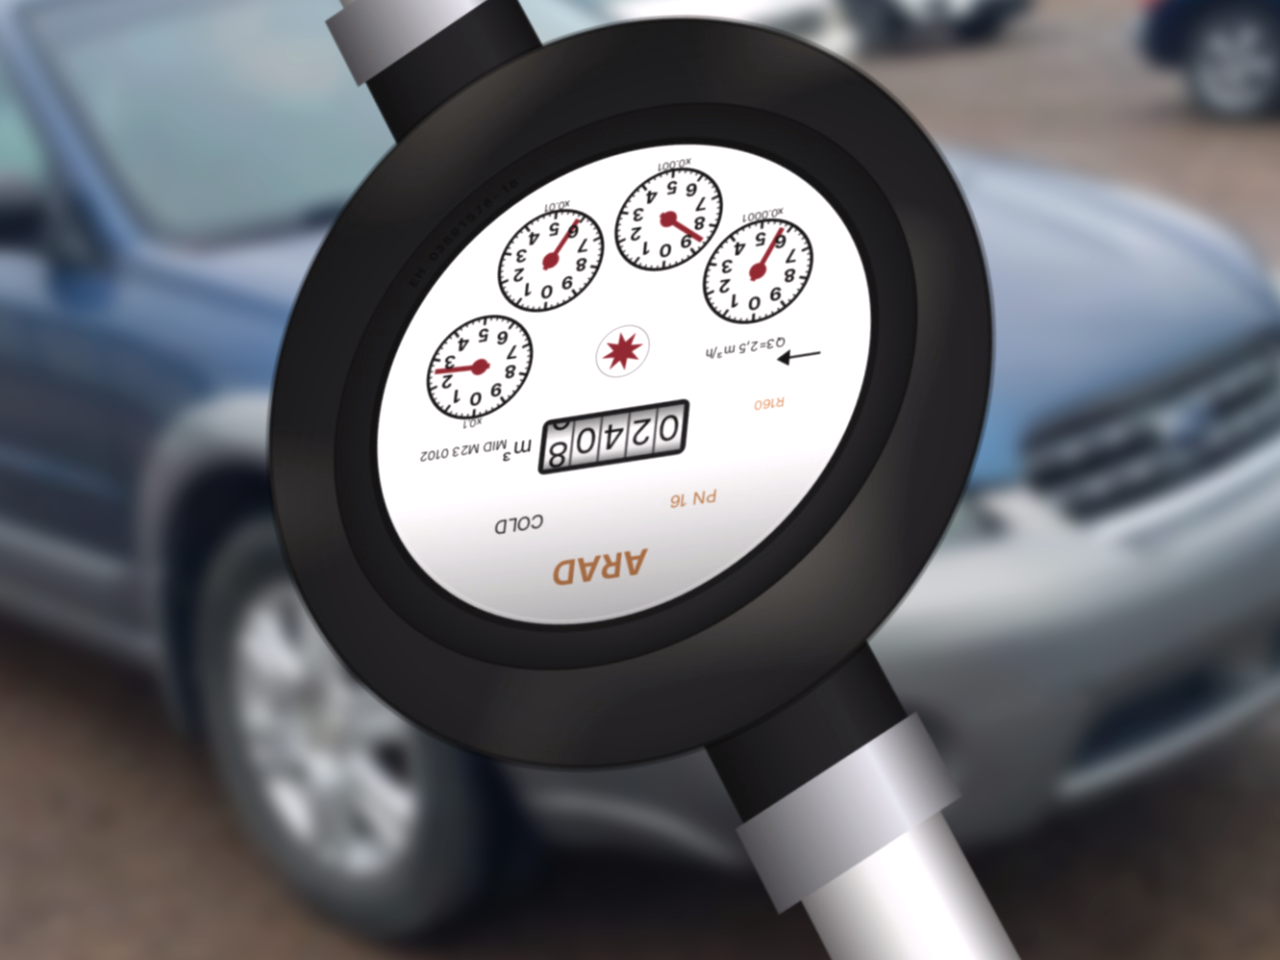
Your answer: 2408.2585 m³
